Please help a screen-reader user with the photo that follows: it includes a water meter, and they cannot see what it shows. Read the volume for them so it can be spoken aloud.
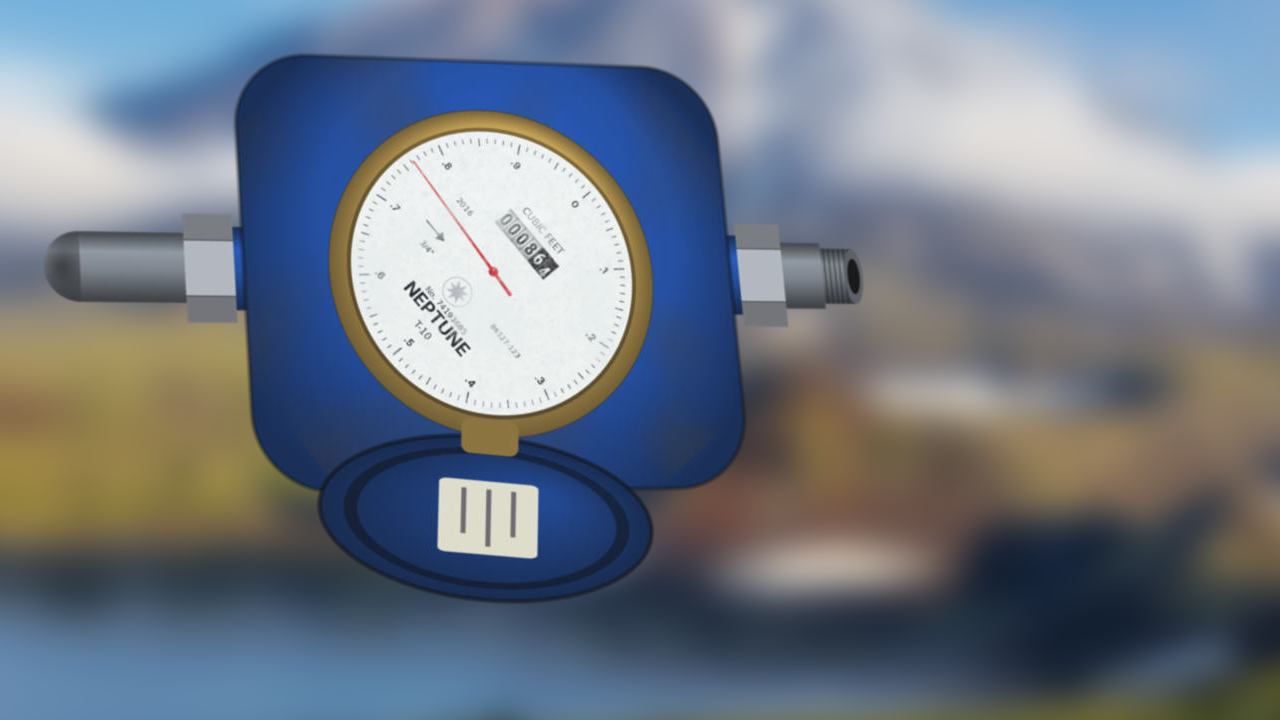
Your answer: 863.76 ft³
